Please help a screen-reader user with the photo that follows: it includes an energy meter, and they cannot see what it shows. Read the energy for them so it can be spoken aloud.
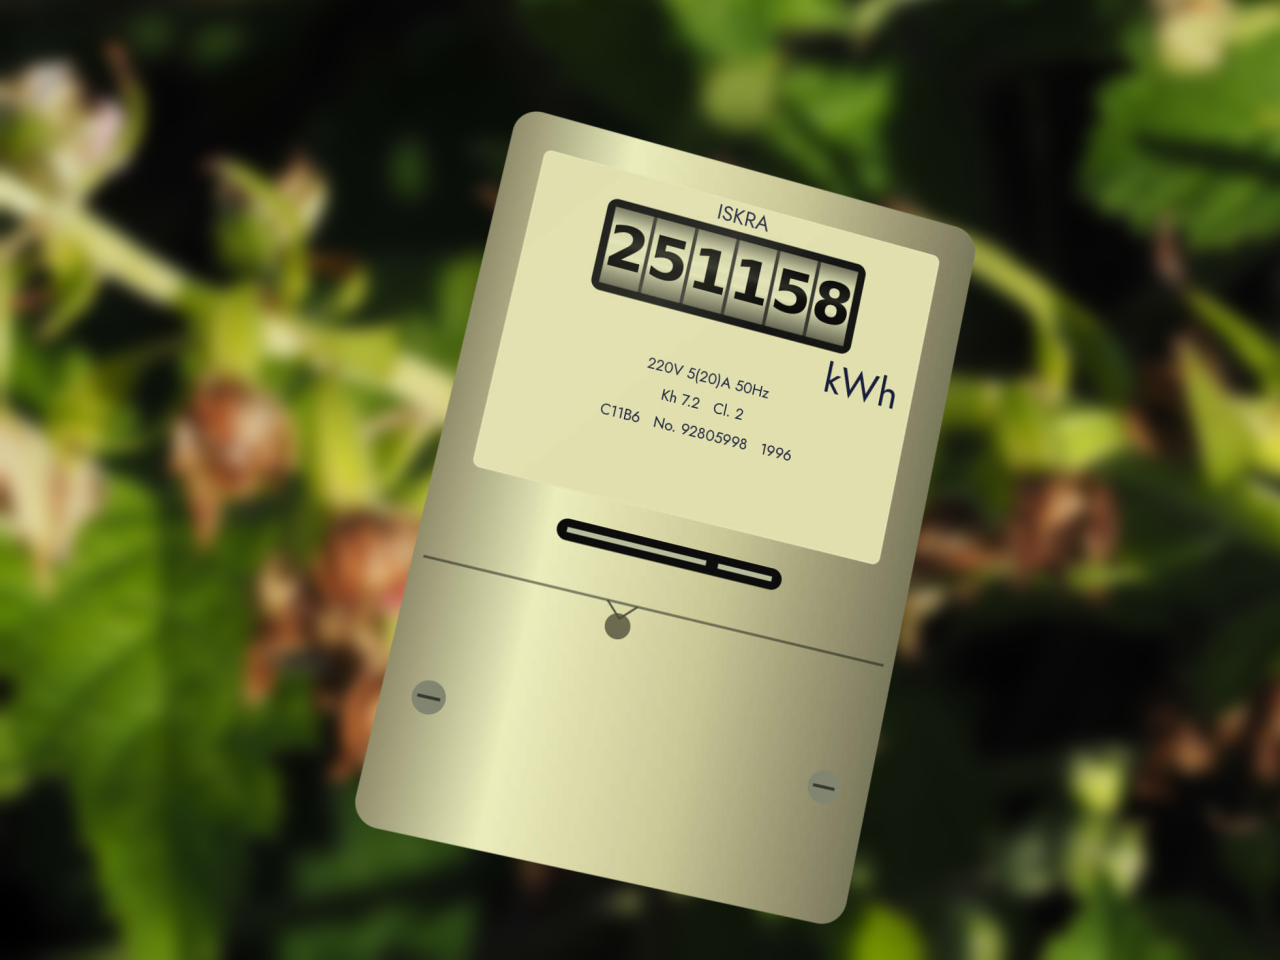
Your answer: 251158 kWh
